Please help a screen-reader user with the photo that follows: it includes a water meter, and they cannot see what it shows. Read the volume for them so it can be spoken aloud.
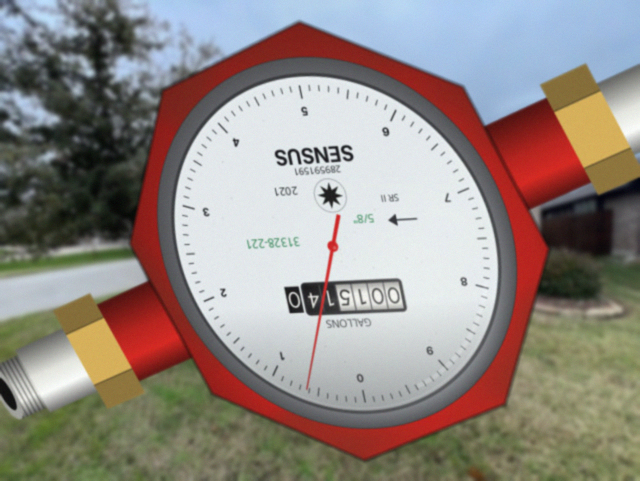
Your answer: 15140.6 gal
